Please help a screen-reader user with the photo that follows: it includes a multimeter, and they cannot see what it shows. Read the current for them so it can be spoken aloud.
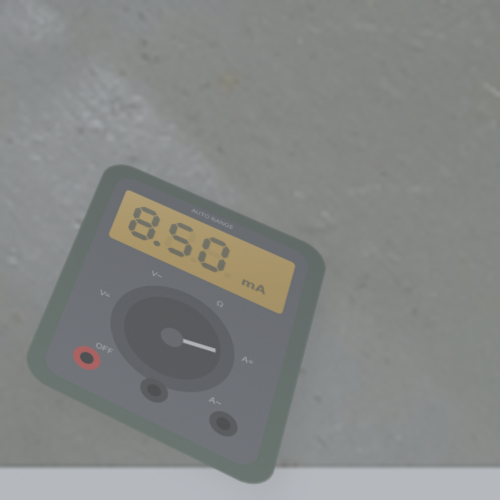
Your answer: 8.50 mA
